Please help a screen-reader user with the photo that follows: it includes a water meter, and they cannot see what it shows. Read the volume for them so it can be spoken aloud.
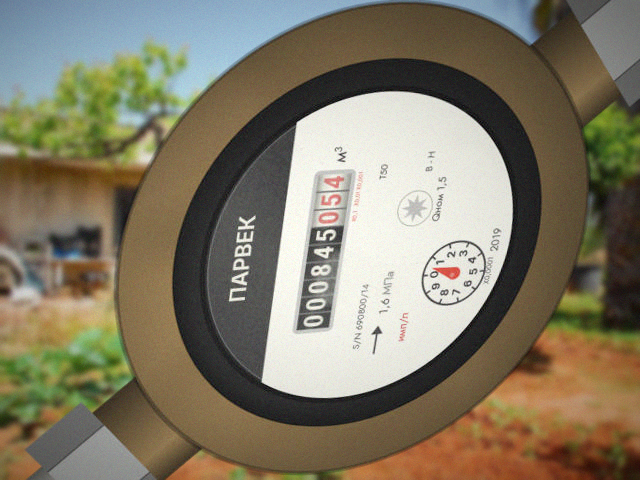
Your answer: 845.0540 m³
